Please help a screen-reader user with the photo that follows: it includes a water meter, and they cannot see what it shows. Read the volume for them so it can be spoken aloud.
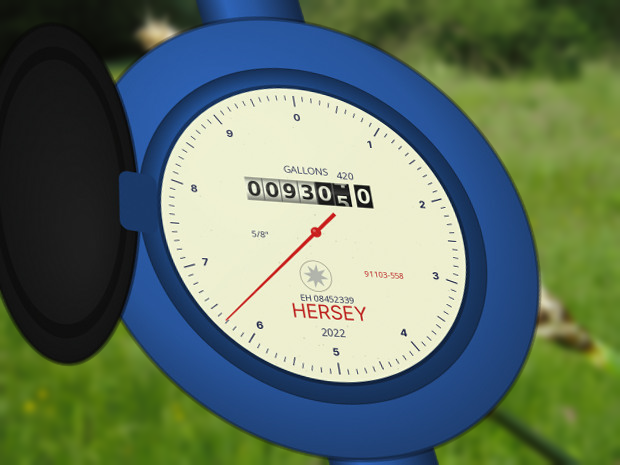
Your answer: 93046.3 gal
